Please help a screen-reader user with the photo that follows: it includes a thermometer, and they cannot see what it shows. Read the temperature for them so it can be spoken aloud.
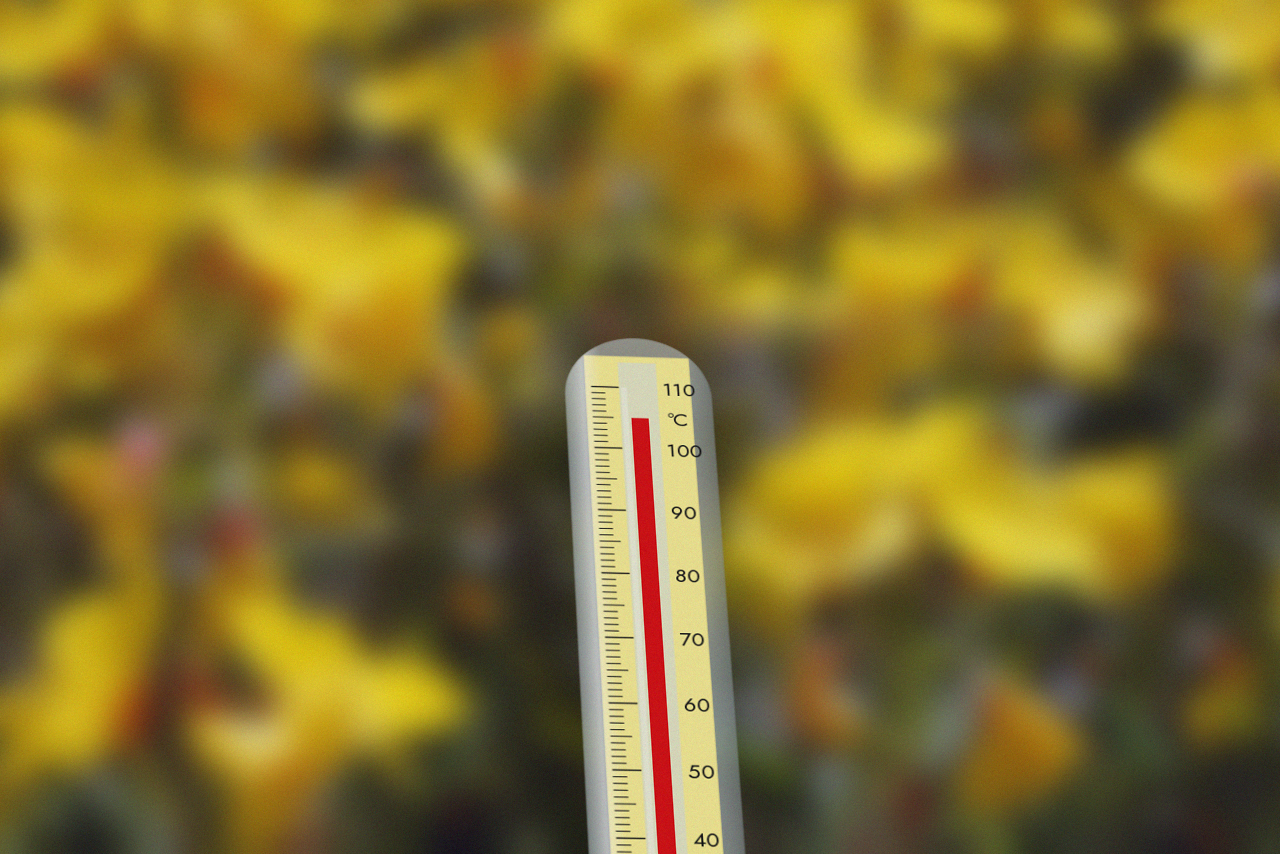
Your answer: 105 °C
